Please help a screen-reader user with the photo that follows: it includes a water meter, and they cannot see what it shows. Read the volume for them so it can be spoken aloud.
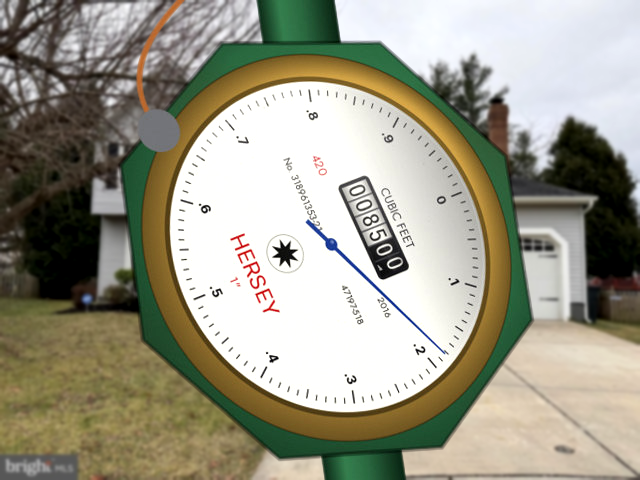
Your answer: 8500.18 ft³
